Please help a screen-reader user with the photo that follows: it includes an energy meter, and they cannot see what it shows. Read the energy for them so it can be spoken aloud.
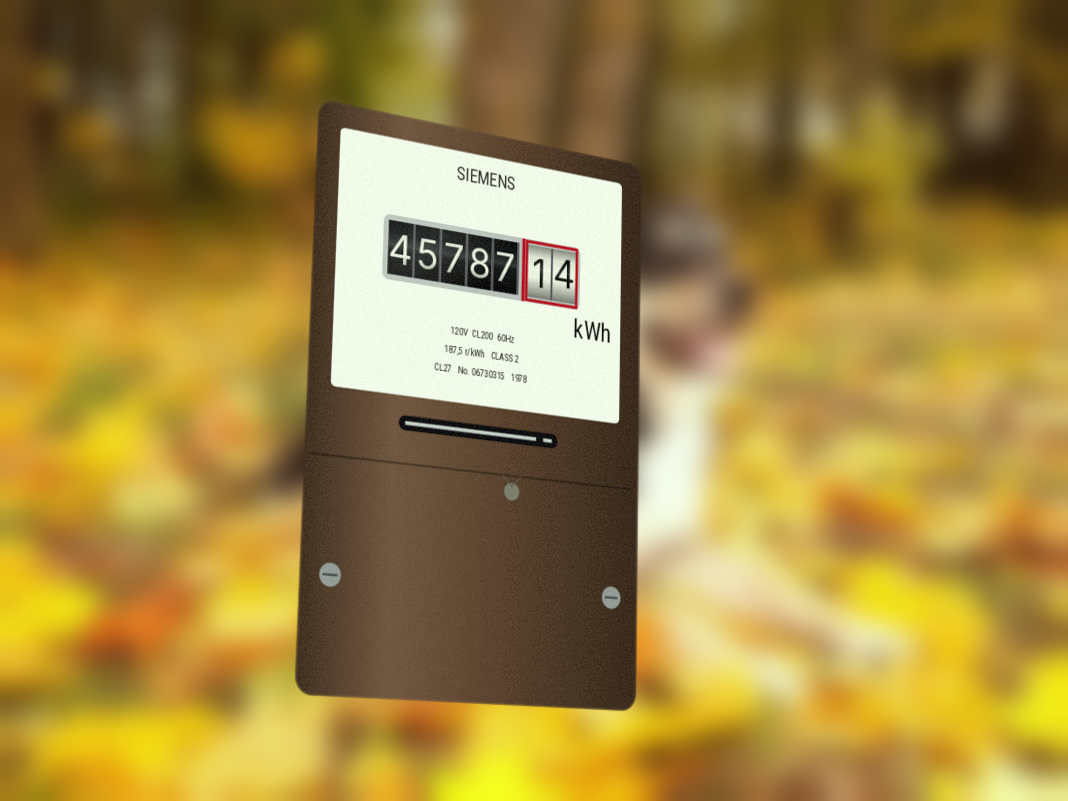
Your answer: 45787.14 kWh
